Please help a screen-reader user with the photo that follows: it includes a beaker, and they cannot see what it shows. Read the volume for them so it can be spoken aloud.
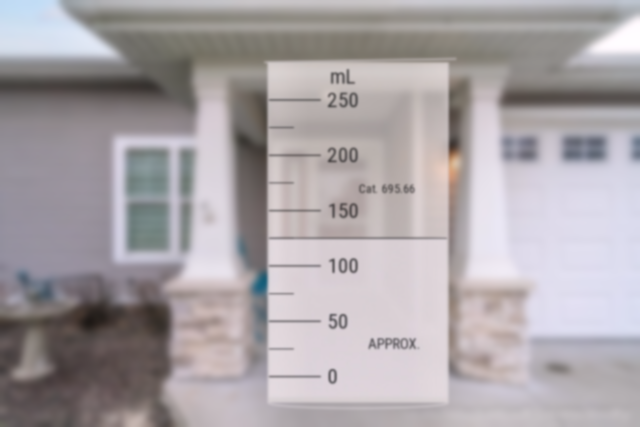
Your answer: 125 mL
